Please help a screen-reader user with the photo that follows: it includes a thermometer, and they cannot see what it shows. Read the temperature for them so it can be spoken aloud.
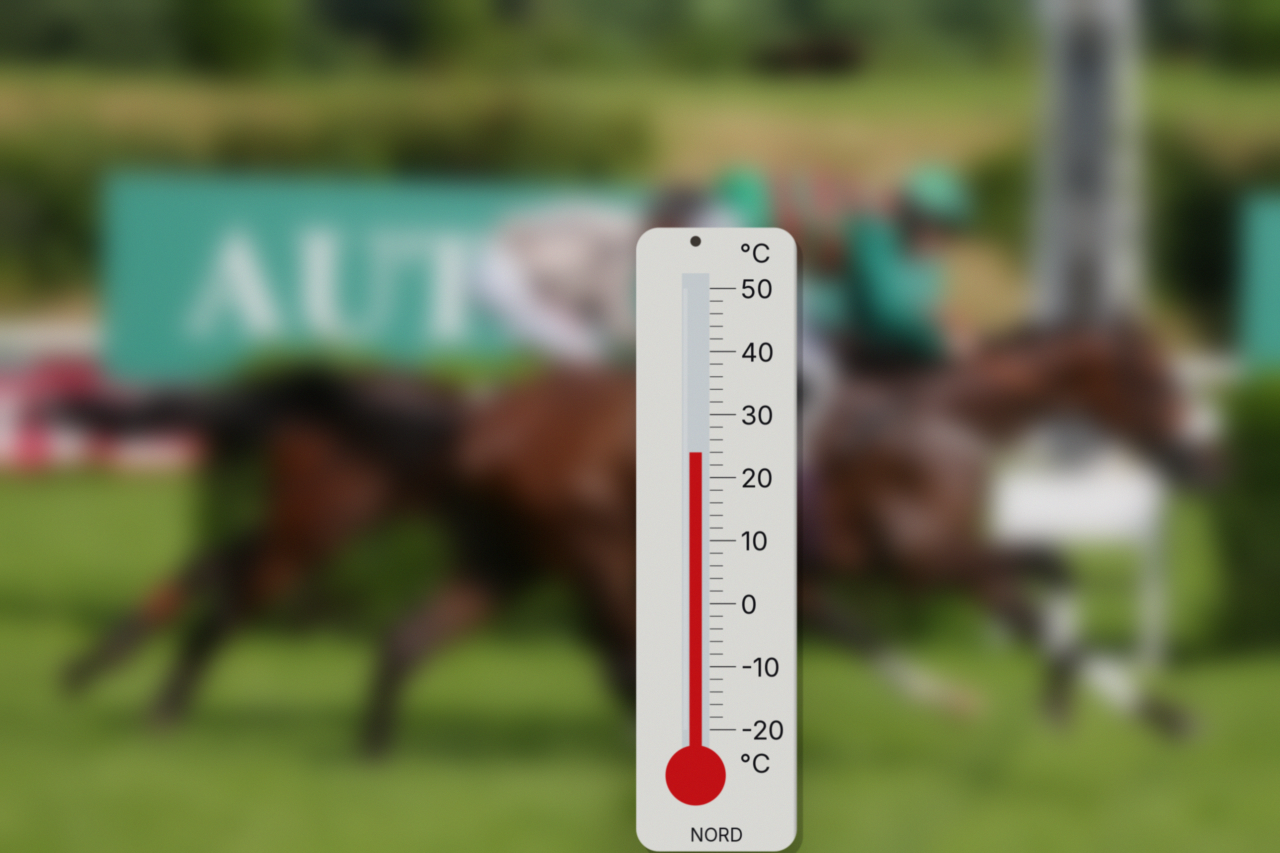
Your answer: 24 °C
